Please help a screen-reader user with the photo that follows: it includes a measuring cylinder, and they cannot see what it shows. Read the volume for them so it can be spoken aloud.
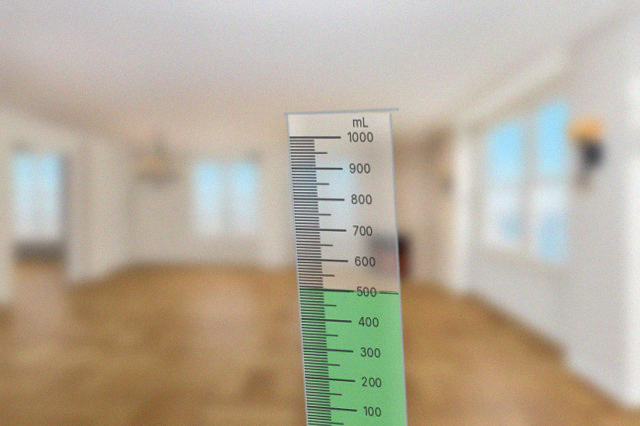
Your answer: 500 mL
